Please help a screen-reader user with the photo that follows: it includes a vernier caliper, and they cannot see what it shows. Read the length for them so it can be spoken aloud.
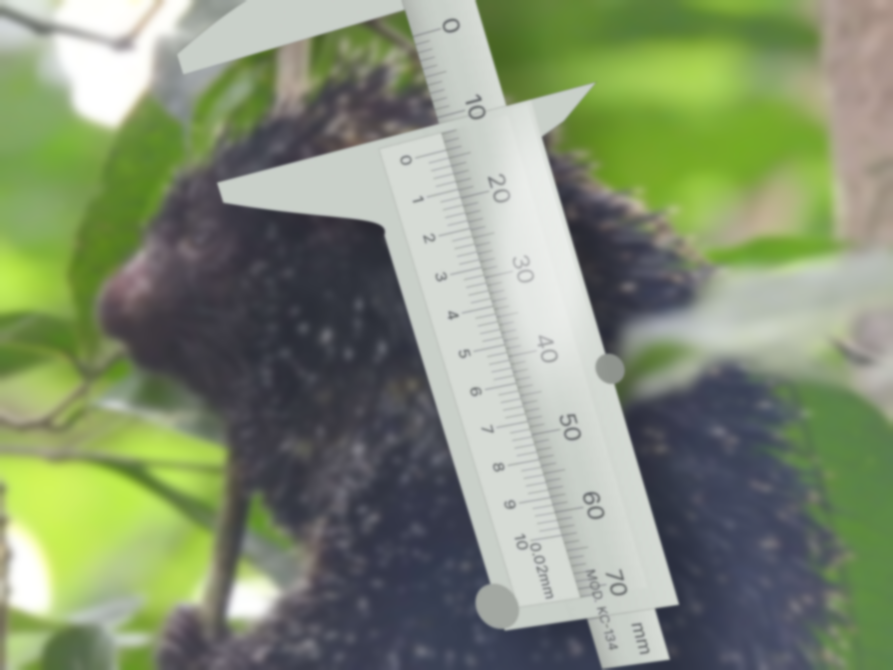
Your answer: 14.0 mm
